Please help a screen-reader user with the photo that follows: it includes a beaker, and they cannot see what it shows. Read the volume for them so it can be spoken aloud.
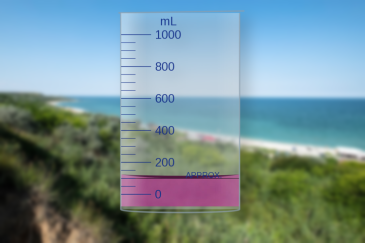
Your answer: 100 mL
